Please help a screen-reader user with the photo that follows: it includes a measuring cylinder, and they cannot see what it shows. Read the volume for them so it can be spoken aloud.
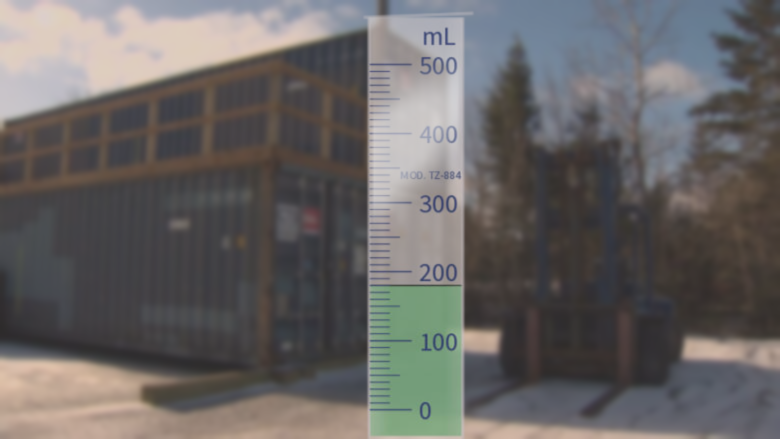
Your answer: 180 mL
